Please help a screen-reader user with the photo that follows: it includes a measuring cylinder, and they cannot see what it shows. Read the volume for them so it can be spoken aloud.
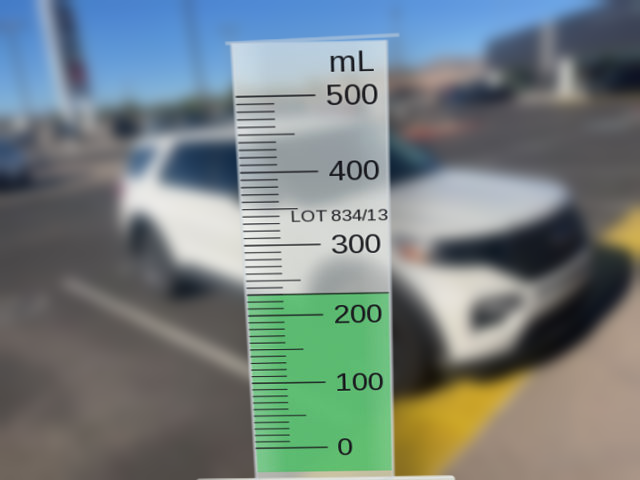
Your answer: 230 mL
